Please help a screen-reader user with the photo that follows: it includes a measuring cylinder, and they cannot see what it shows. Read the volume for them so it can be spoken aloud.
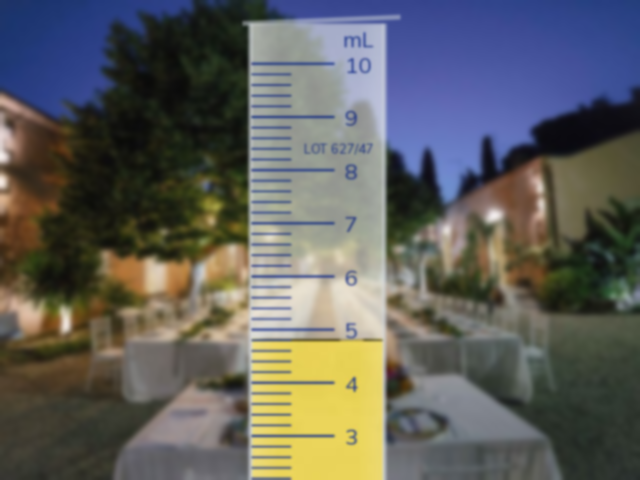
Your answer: 4.8 mL
